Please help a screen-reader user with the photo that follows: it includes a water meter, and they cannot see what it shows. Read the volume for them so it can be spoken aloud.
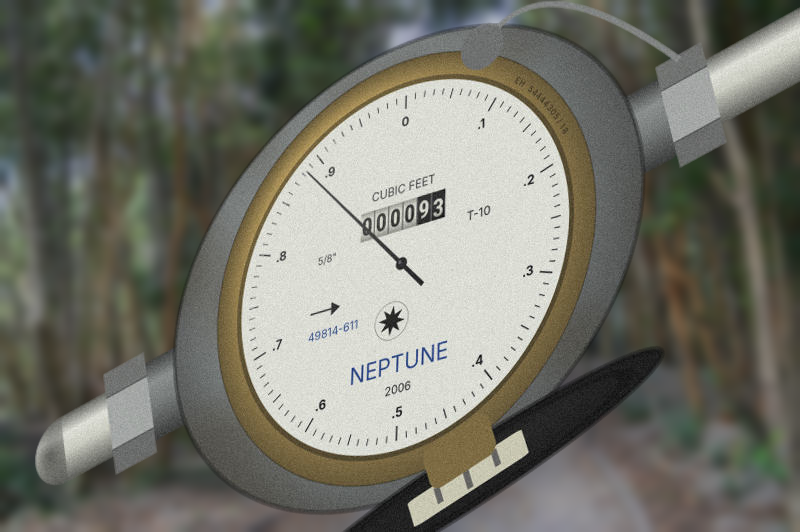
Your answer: 92.88 ft³
